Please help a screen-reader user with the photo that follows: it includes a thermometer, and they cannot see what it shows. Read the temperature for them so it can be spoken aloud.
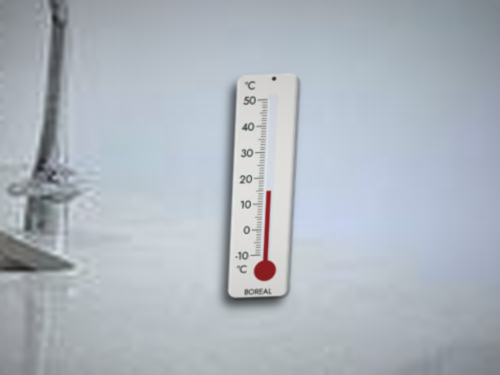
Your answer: 15 °C
